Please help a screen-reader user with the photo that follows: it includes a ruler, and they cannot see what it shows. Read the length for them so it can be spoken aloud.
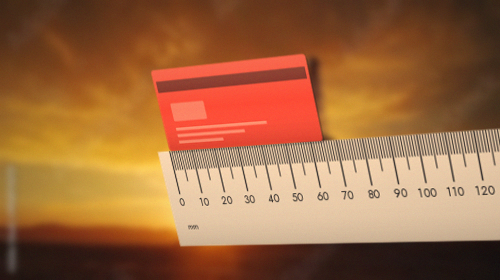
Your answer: 65 mm
